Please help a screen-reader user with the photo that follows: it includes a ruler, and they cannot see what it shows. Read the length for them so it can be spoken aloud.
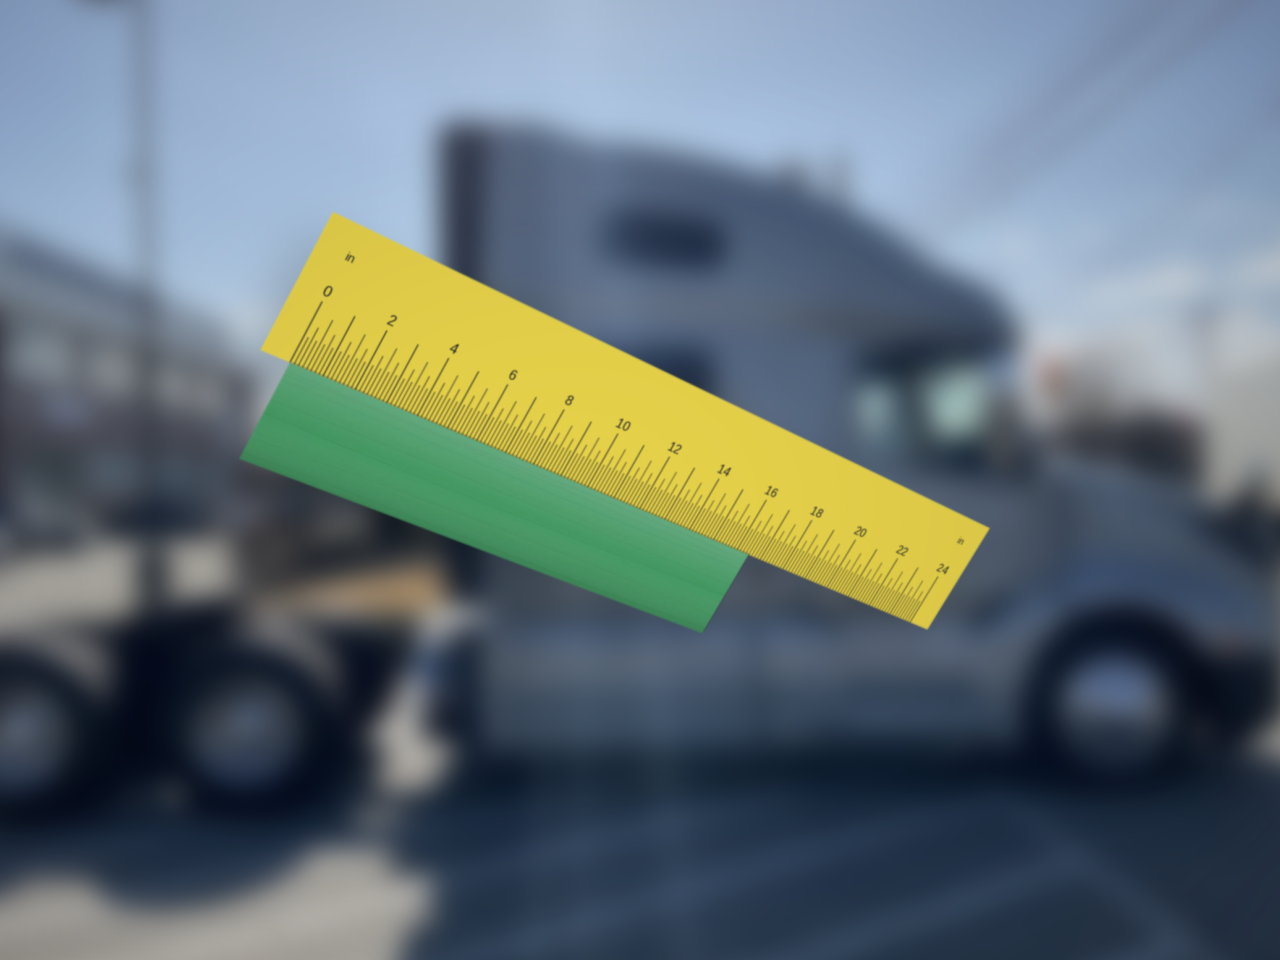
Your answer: 16.5 in
